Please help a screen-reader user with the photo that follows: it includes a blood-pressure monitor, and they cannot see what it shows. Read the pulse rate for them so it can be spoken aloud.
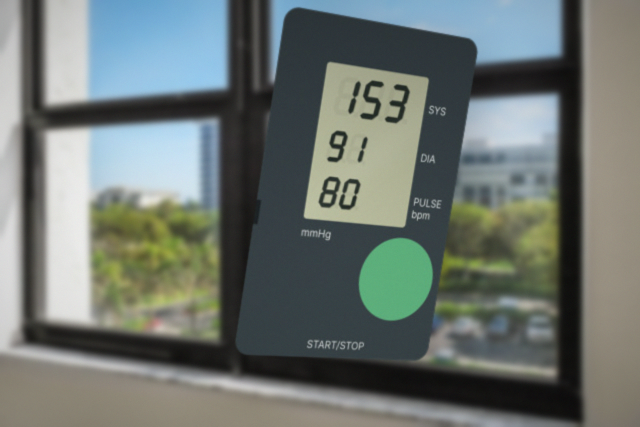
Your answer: 80 bpm
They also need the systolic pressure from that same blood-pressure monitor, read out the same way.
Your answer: 153 mmHg
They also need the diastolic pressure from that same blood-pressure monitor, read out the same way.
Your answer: 91 mmHg
